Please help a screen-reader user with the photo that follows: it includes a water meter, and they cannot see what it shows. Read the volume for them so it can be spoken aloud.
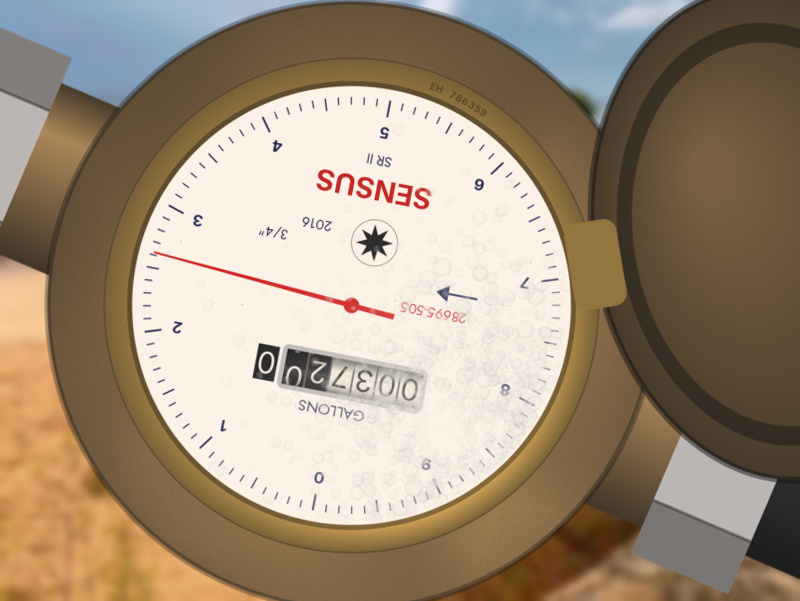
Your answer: 37202.6 gal
